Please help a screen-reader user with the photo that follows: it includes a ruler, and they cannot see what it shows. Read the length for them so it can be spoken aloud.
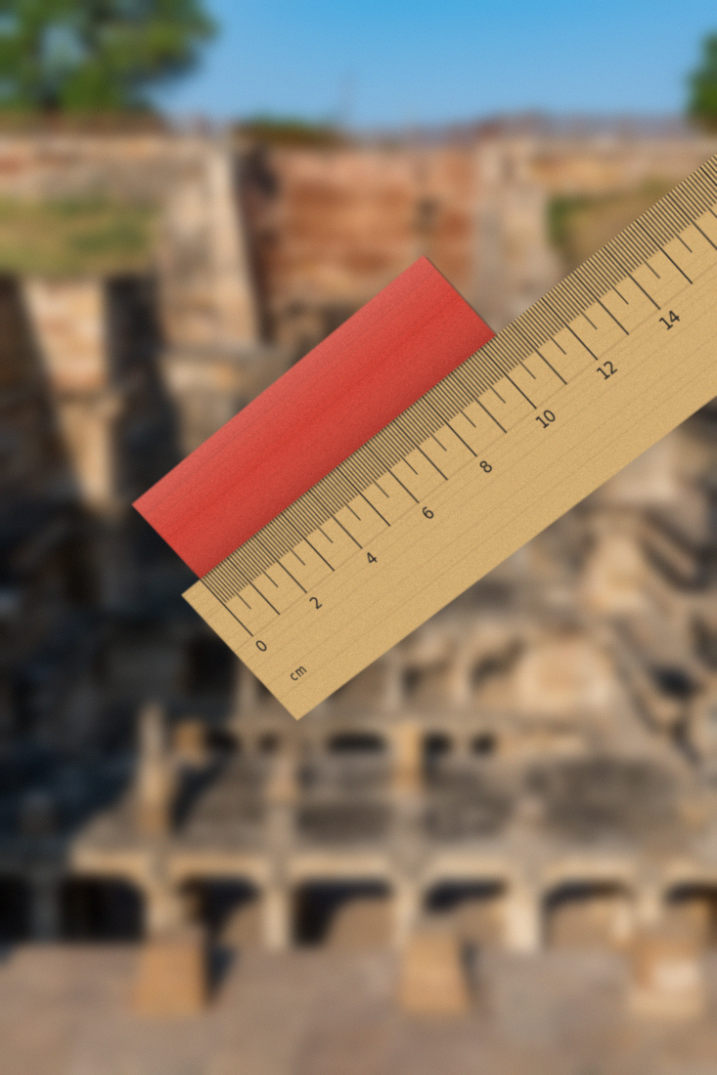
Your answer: 10.5 cm
